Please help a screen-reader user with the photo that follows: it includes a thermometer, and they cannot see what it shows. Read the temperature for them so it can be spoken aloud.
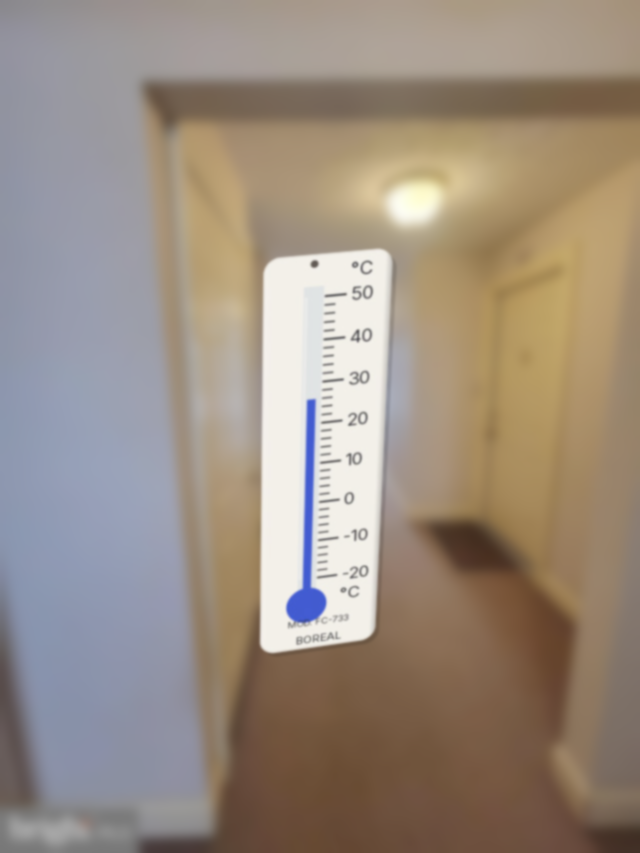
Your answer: 26 °C
